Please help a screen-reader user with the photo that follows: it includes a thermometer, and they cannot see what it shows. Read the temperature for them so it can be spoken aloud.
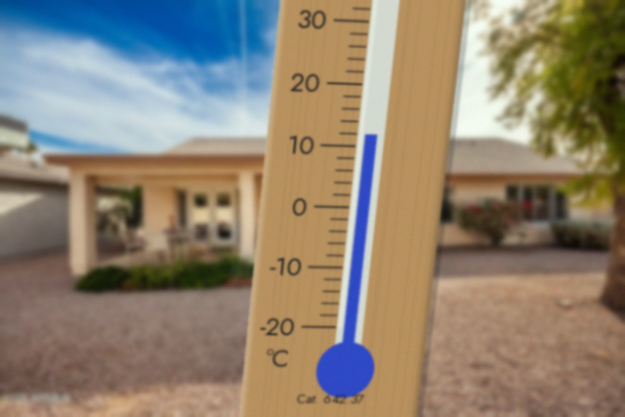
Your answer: 12 °C
